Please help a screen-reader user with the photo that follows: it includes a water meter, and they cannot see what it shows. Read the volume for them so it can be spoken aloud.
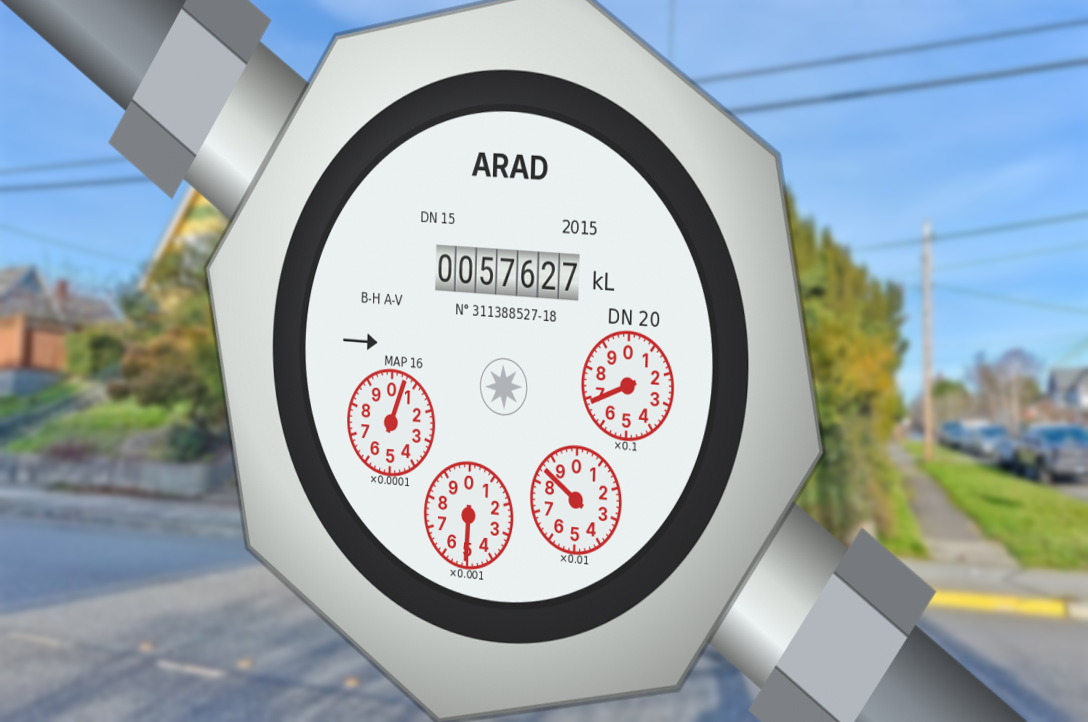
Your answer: 57627.6850 kL
